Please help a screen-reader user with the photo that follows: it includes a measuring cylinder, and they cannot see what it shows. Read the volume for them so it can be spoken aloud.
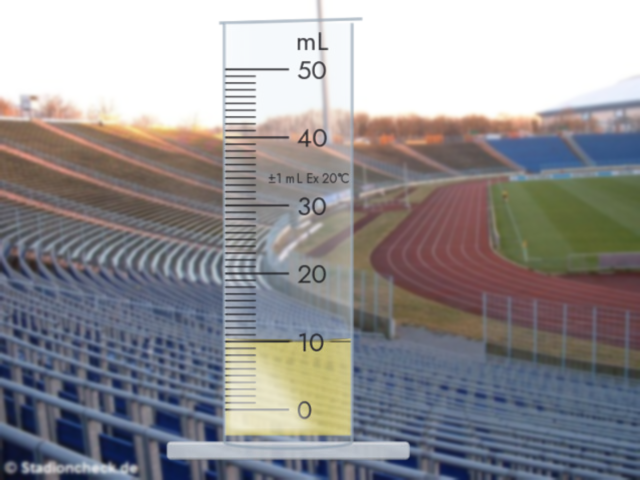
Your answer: 10 mL
